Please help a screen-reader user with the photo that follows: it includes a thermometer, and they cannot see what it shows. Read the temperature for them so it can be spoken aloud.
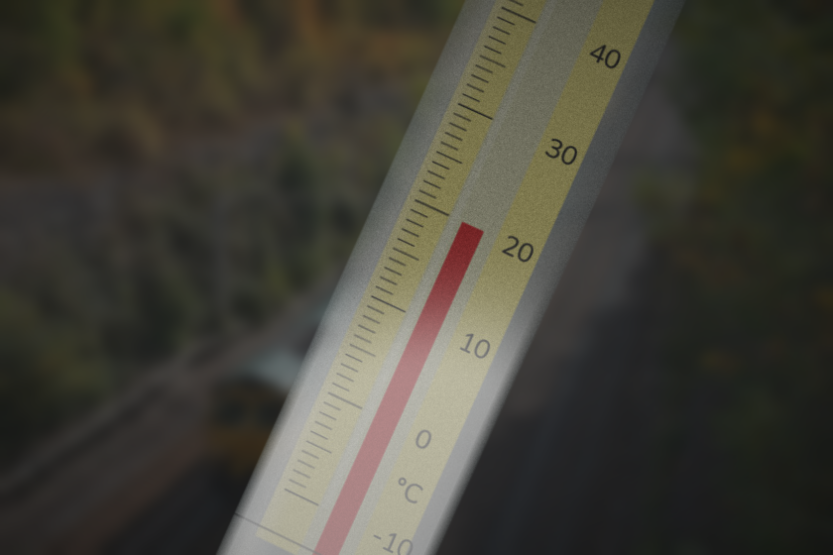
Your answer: 20 °C
